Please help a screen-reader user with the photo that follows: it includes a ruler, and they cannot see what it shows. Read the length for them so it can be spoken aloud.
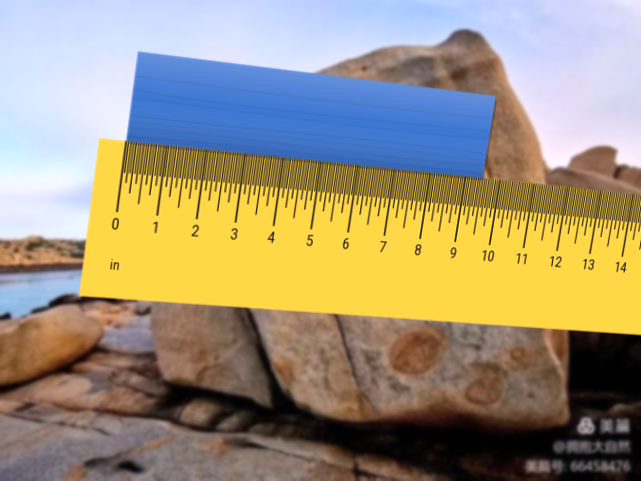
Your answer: 9.5 in
